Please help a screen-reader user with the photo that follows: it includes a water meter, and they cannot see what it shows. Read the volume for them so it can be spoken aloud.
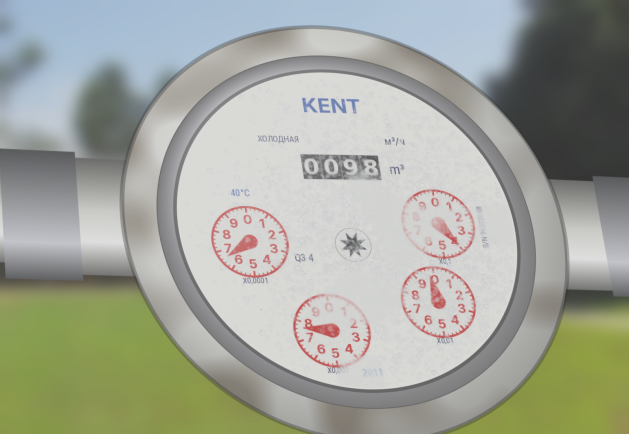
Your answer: 98.3976 m³
